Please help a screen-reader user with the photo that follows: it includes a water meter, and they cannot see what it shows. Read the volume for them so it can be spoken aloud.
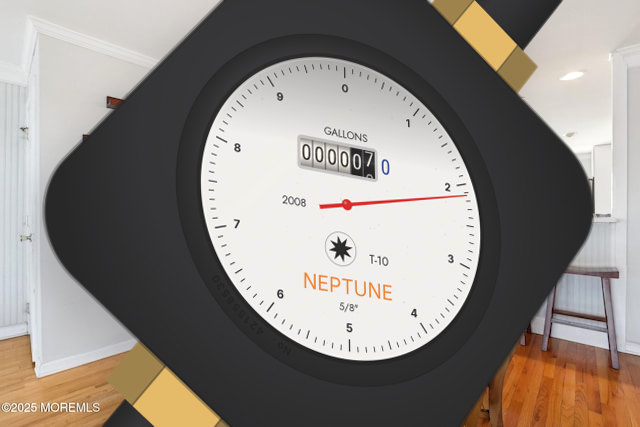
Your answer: 72.1 gal
